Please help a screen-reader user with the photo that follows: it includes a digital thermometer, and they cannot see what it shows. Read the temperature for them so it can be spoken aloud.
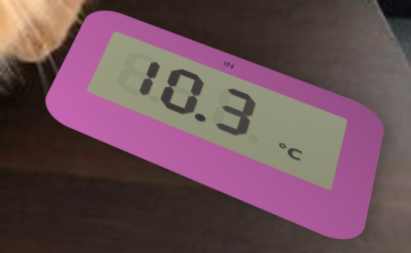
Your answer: 10.3 °C
